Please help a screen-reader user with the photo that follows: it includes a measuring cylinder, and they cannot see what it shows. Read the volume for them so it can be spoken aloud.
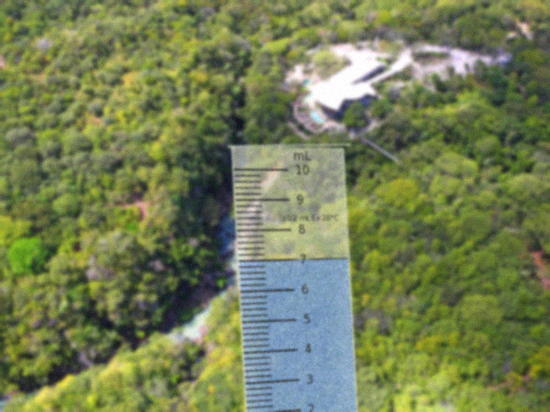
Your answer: 7 mL
